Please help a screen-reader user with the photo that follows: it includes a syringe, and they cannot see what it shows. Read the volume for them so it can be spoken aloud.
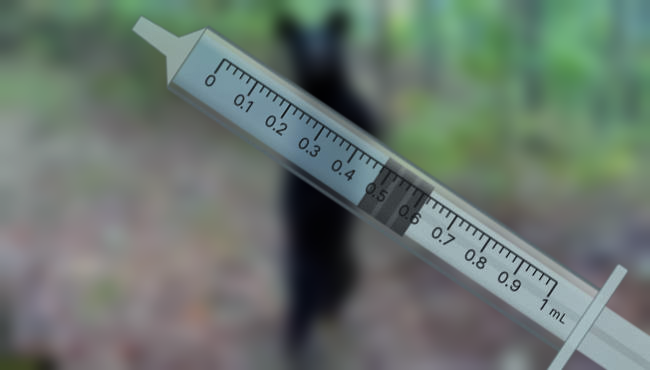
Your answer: 0.48 mL
